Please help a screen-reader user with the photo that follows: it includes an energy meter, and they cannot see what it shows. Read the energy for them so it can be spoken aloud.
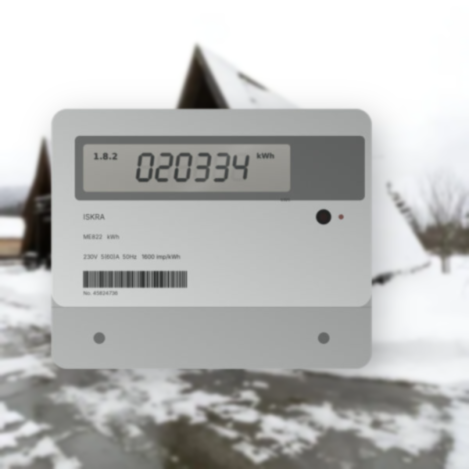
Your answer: 20334 kWh
